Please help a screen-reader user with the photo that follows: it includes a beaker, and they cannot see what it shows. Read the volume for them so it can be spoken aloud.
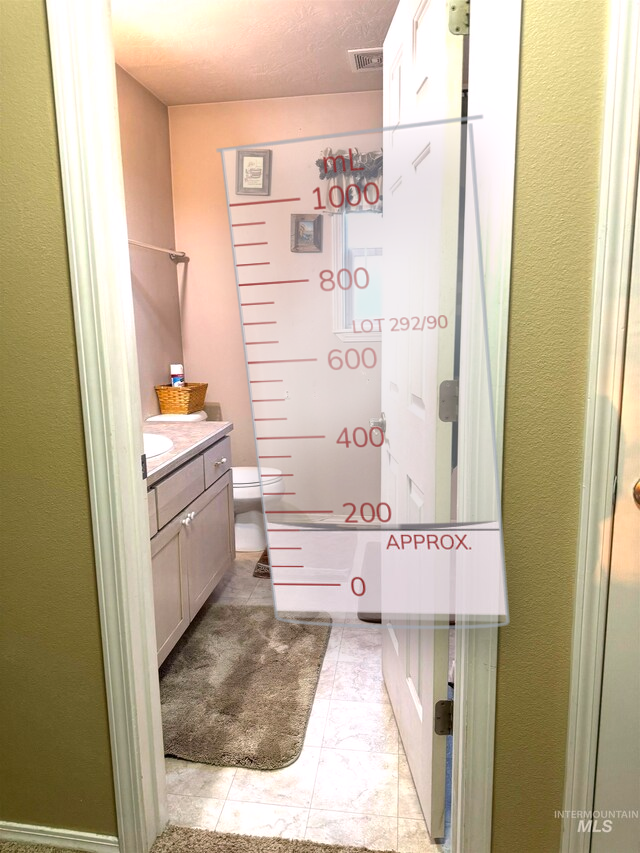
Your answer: 150 mL
